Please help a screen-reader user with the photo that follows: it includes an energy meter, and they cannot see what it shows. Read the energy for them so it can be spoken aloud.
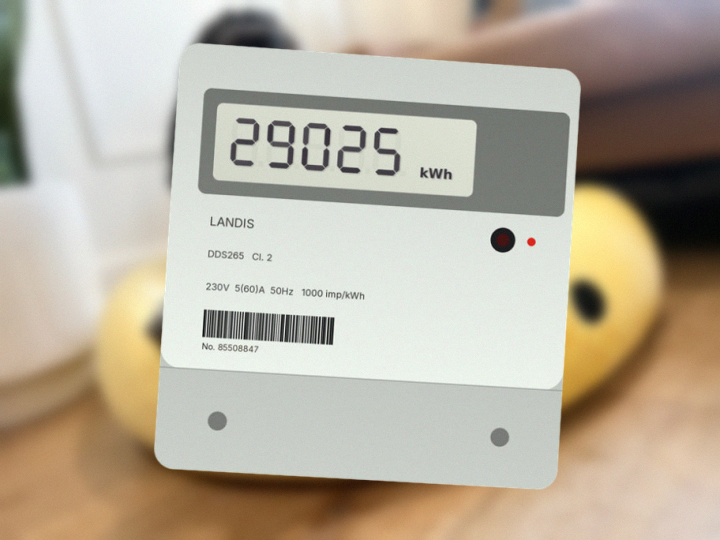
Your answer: 29025 kWh
